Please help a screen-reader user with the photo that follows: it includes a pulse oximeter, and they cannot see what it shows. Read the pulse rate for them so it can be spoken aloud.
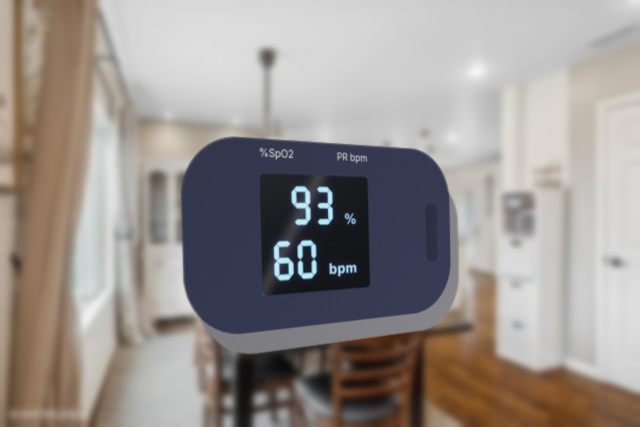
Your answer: 60 bpm
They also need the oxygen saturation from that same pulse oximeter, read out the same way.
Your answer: 93 %
